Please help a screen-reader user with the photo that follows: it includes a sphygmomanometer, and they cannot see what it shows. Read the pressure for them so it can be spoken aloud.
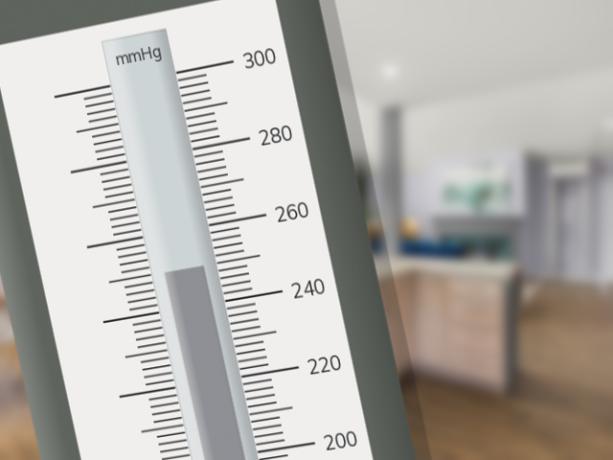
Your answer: 250 mmHg
